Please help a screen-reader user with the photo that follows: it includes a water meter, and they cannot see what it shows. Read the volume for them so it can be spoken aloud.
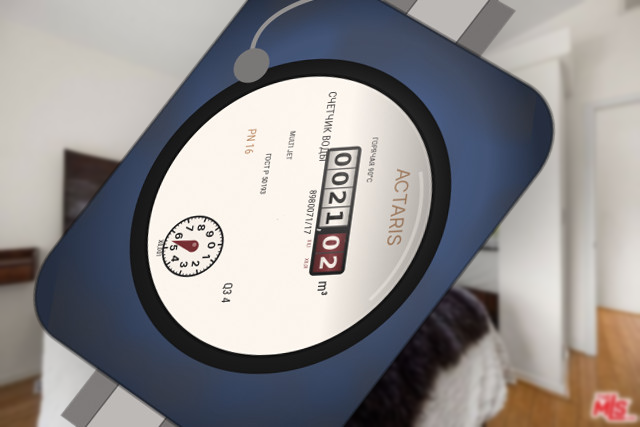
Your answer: 21.025 m³
